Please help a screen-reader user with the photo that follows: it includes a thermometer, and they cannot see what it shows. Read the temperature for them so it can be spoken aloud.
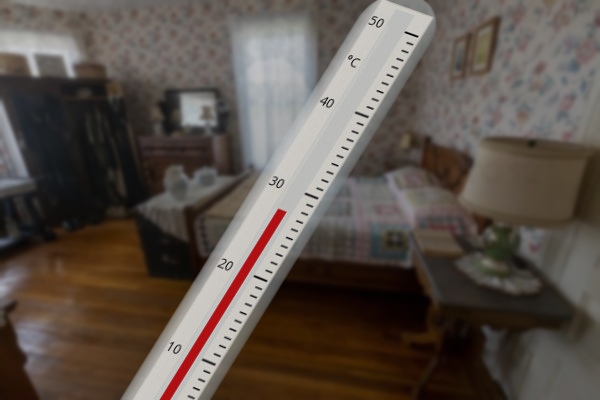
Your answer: 27.5 °C
